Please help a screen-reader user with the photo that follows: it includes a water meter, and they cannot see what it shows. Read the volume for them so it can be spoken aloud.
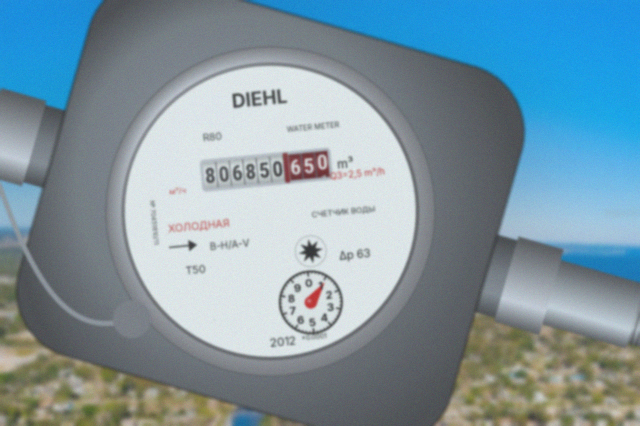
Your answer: 806850.6501 m³
